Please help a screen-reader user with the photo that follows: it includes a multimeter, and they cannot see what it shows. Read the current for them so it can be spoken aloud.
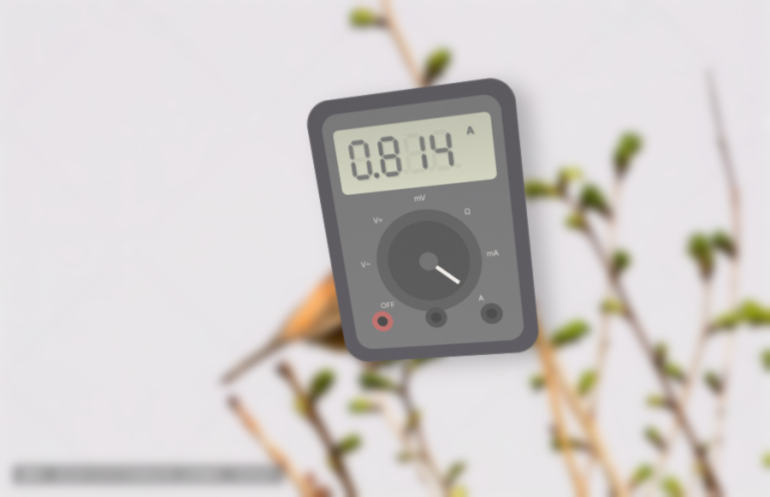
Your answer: 0.814 A
